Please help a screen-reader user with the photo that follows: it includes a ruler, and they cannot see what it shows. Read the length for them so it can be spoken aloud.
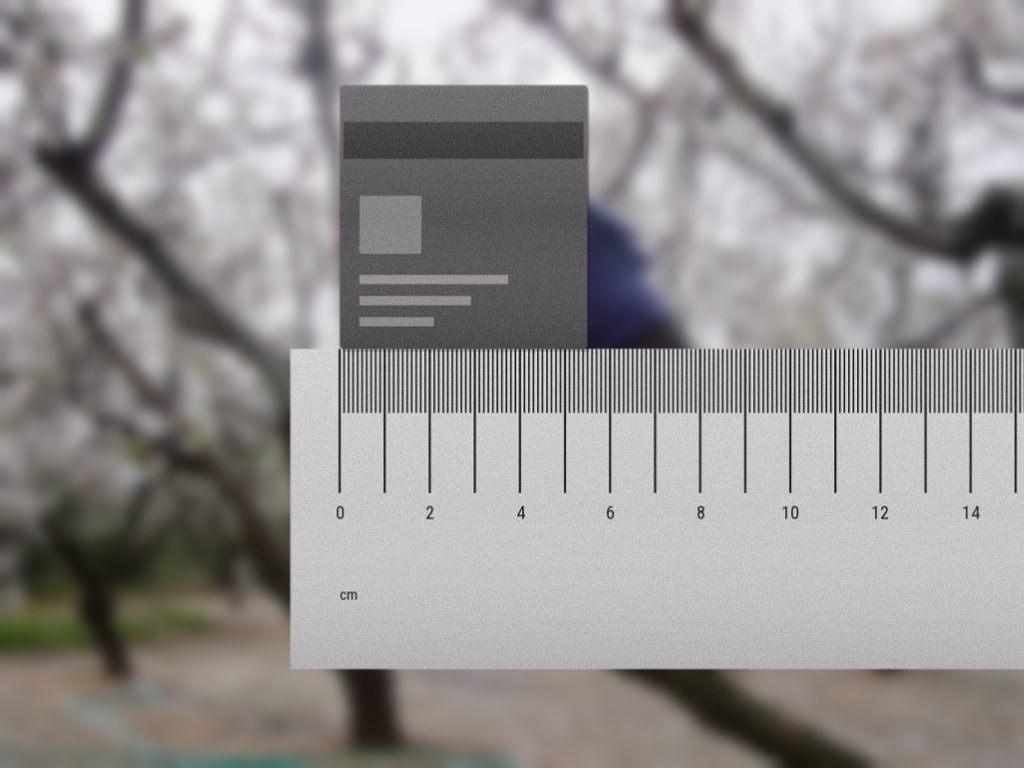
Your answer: 5.5 cm
